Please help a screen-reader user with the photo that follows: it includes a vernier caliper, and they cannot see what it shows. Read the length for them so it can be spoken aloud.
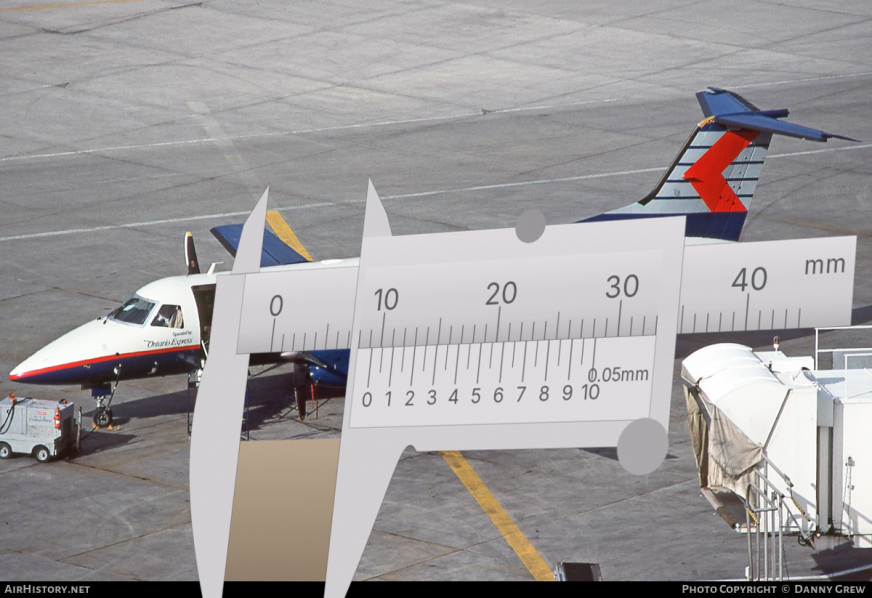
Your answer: 9.2 mm
